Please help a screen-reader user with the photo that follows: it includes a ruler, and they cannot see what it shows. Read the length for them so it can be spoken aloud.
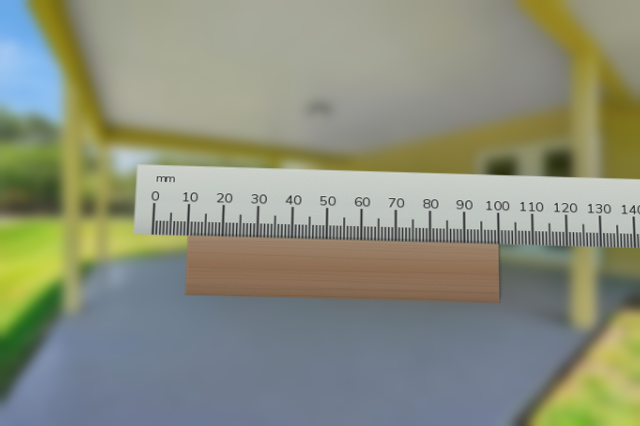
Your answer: 90 mm
